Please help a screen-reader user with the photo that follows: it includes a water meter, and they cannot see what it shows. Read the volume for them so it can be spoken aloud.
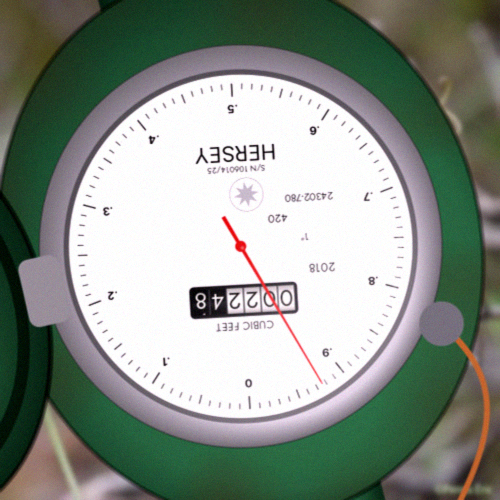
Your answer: 2247.92 ft³
